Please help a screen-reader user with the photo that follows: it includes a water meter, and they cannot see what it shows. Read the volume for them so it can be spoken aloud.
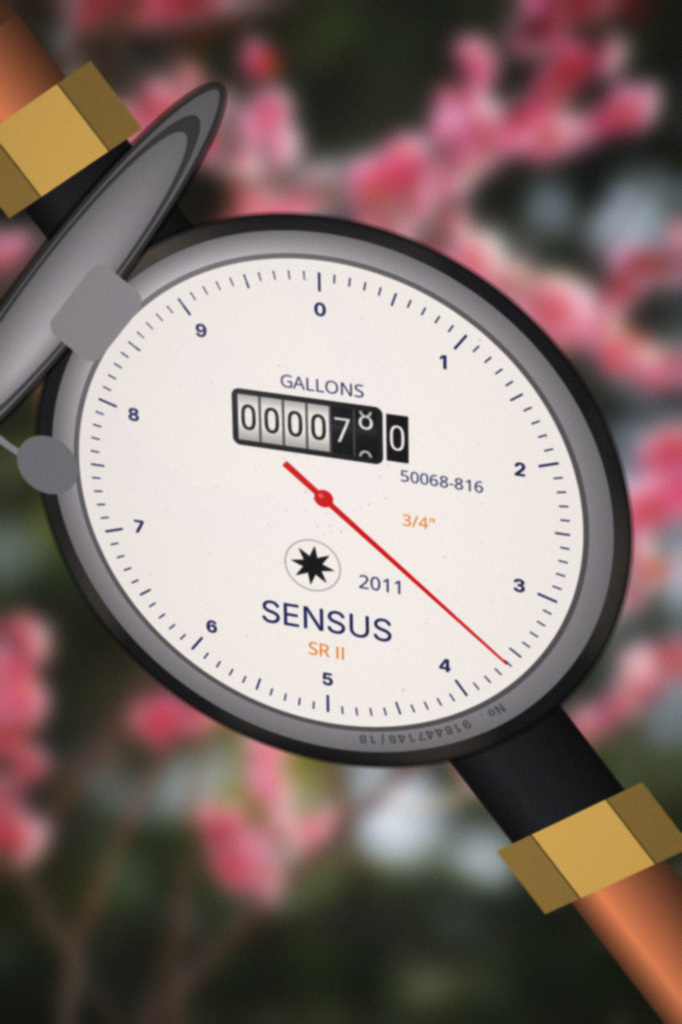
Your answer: 783.6 gal
